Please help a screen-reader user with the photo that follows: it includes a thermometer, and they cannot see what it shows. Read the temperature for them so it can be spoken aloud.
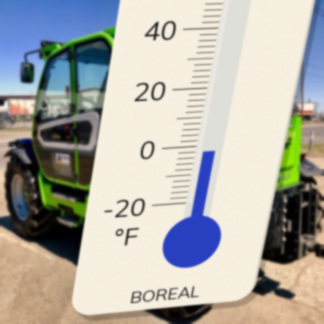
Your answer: -2 °F
